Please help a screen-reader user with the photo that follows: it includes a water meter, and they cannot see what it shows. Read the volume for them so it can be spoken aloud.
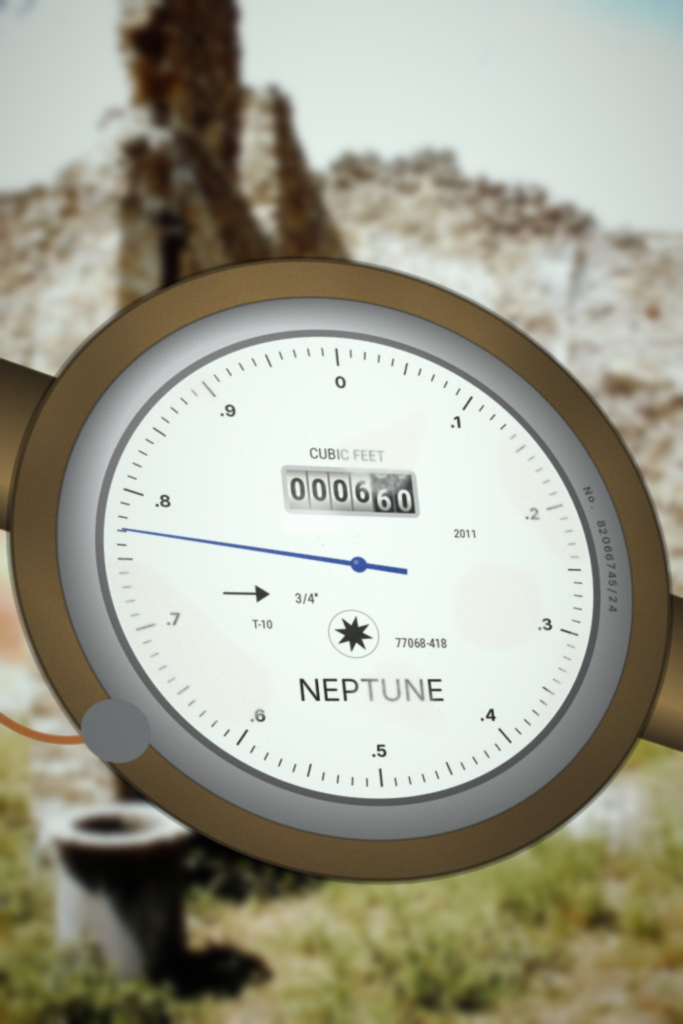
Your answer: 659.77 ft³
